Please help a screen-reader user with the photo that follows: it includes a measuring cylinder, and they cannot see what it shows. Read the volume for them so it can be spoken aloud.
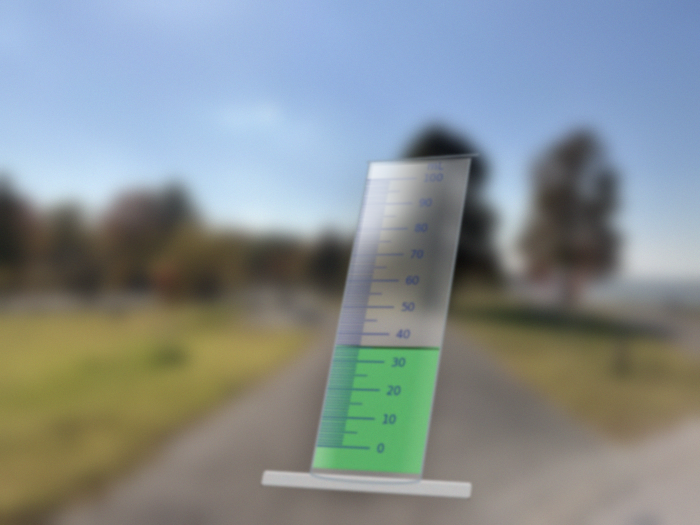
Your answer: 35 mL
